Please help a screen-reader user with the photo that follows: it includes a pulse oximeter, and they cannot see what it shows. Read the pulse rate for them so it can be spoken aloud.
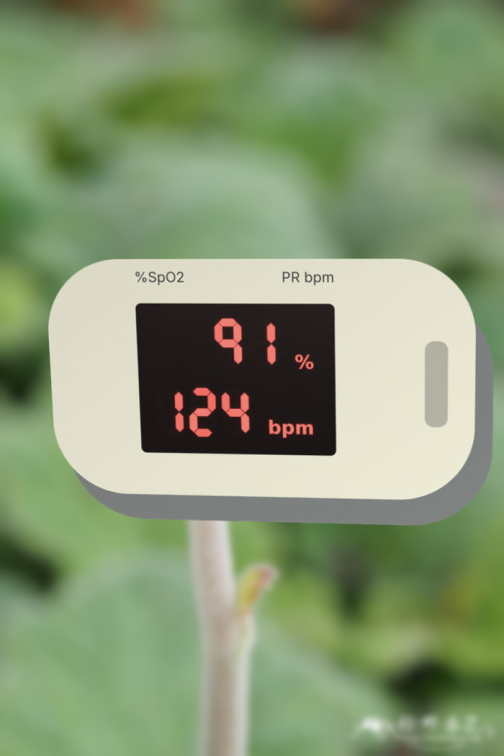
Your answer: 124 bpm
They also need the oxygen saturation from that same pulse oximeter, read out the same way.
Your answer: 91 %
